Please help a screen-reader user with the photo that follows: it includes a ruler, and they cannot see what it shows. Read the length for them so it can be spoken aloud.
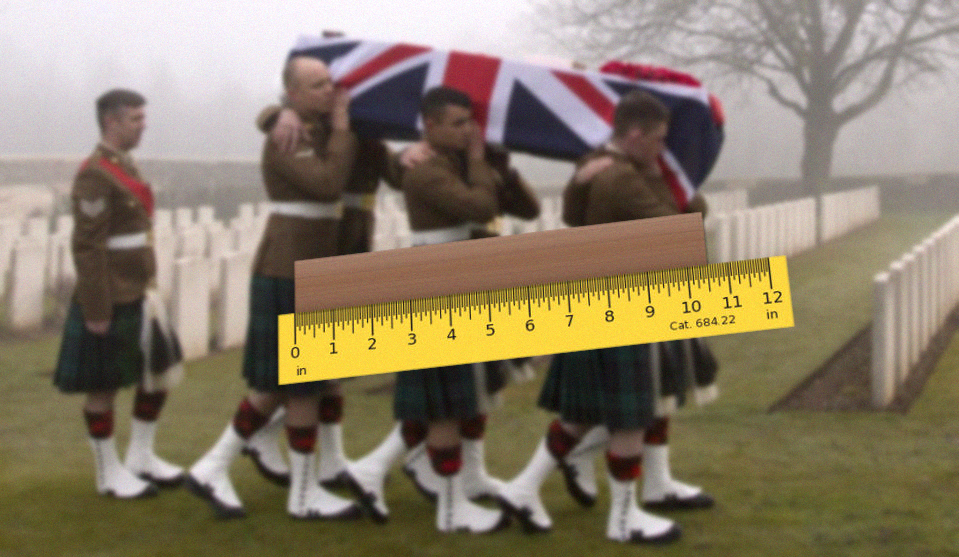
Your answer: 10.5 in
